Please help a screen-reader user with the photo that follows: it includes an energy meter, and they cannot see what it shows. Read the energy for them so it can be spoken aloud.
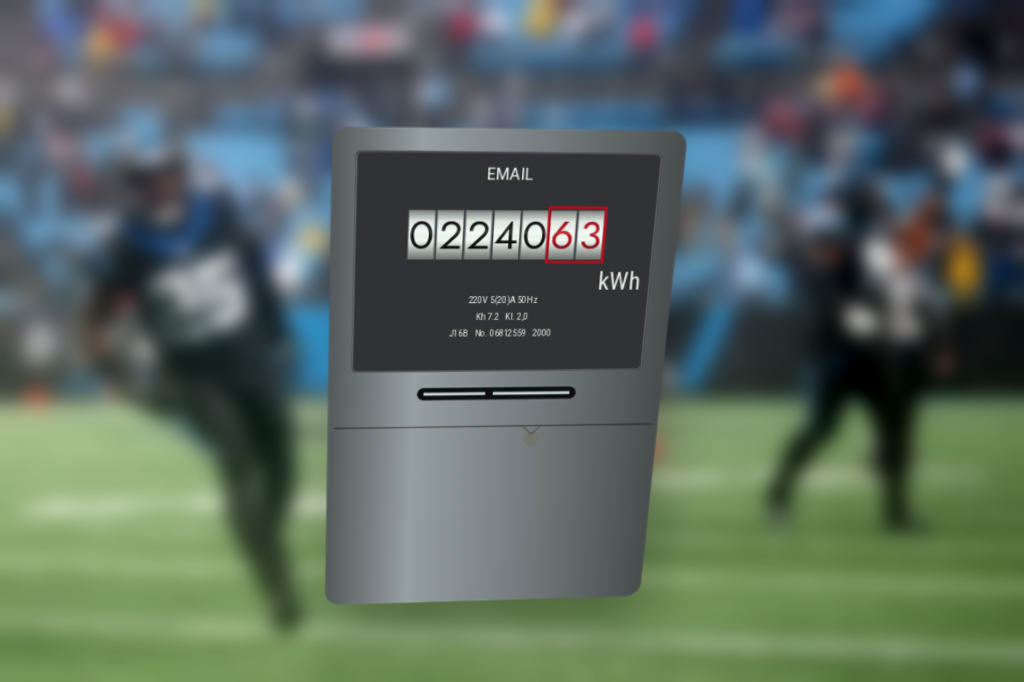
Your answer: 2240.63 kWh
